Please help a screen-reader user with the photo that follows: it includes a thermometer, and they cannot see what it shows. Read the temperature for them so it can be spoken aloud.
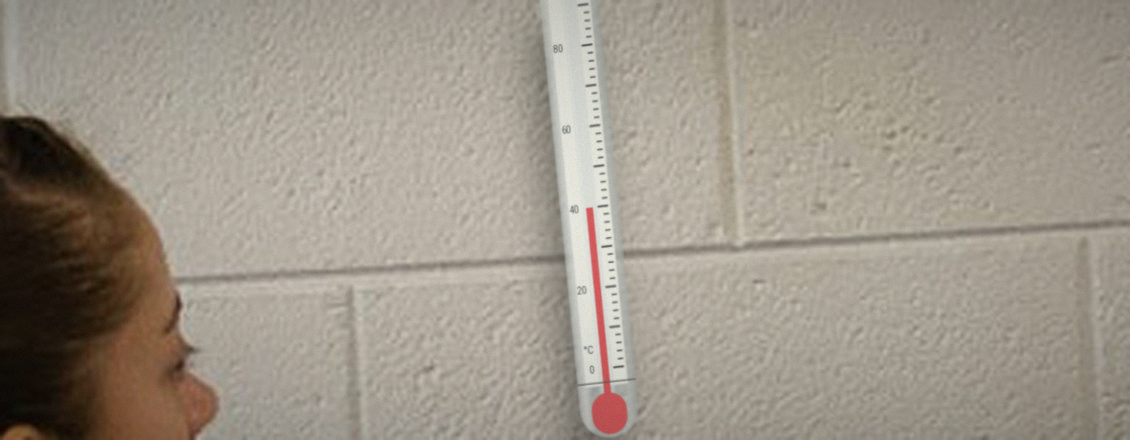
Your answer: 40 °C
